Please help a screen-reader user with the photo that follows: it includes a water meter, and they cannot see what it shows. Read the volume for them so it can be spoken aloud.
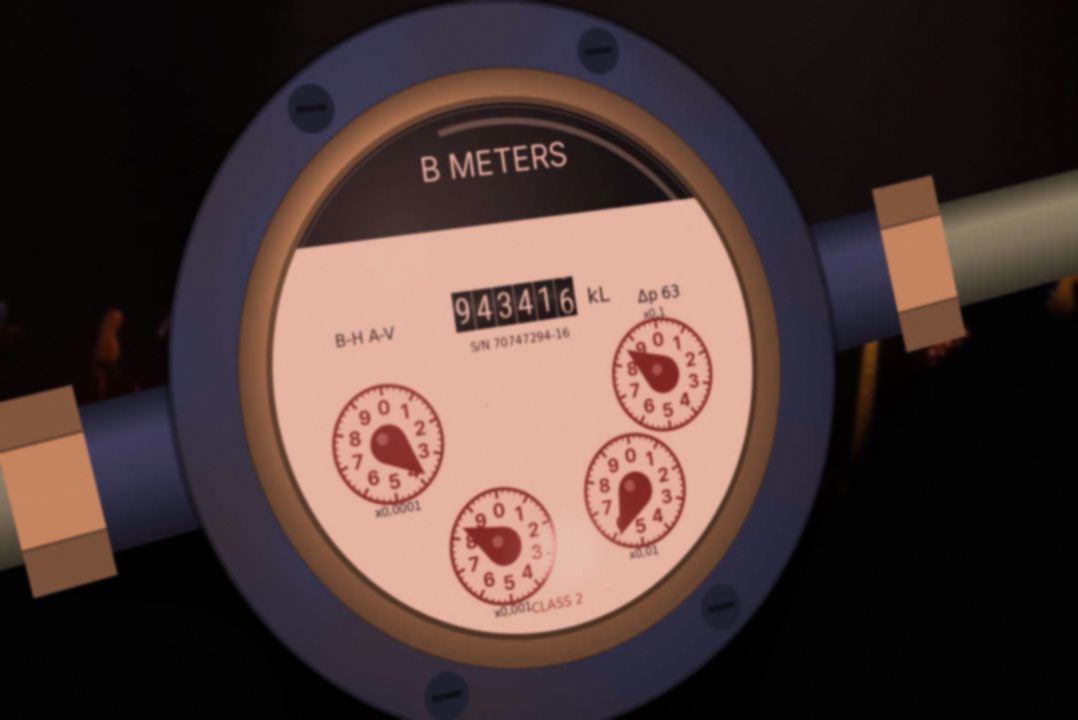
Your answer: 943415.8583 kL
